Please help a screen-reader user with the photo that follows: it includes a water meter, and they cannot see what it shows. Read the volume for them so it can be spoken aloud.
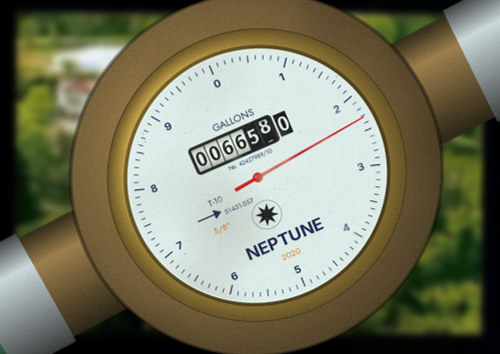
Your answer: 66582.3 gal
